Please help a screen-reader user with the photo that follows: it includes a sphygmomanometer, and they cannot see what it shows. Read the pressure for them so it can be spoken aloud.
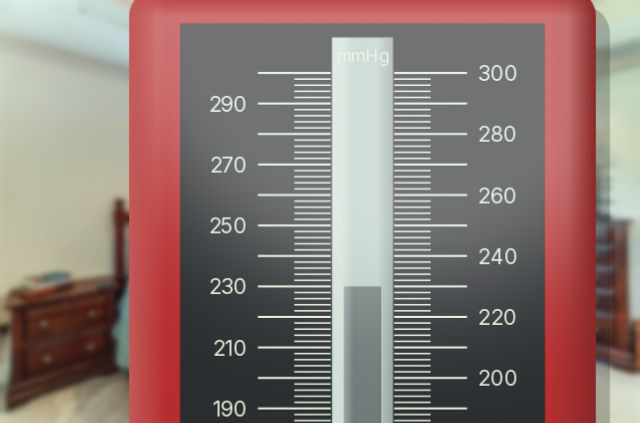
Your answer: 230 mmHg
